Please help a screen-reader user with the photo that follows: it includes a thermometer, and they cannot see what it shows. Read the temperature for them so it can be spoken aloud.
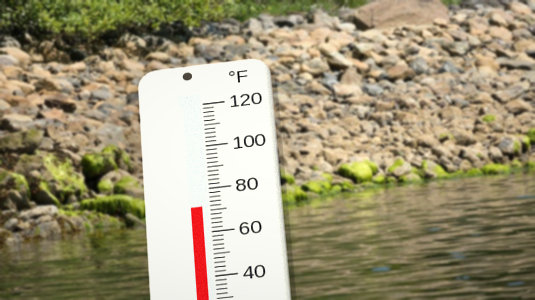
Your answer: 72 °F
